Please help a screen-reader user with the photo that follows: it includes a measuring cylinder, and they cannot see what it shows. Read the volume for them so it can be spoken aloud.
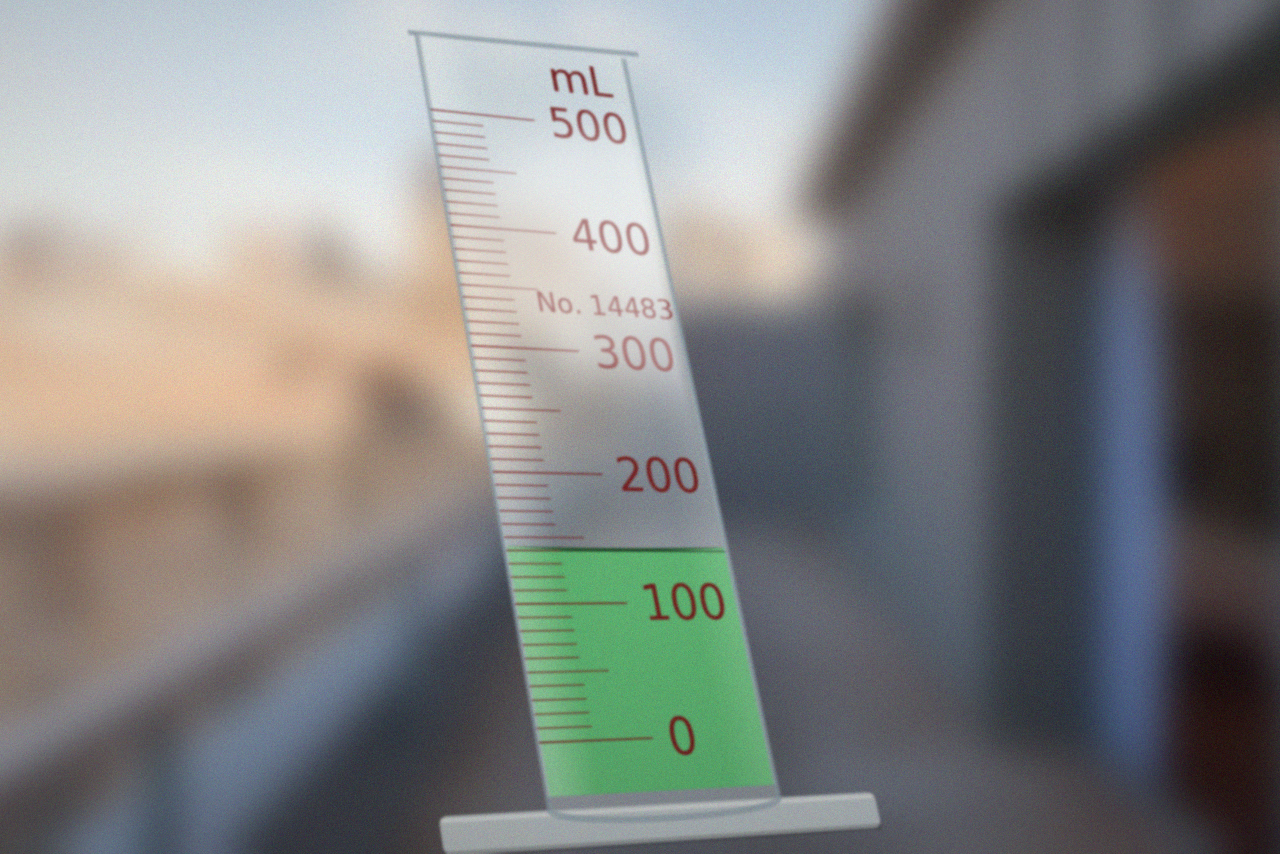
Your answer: 140 mL
